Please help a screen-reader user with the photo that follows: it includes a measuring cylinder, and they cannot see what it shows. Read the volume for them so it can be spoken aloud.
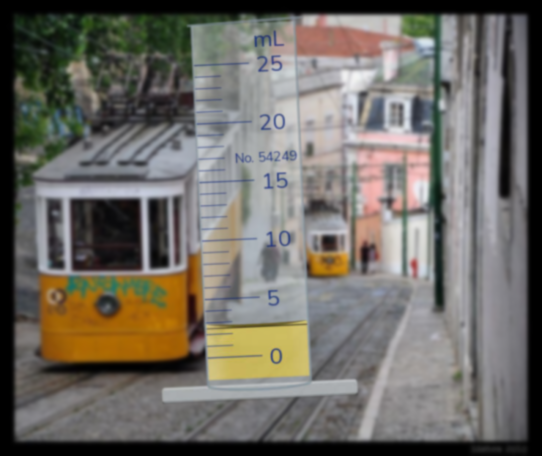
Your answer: 2.5 mL
